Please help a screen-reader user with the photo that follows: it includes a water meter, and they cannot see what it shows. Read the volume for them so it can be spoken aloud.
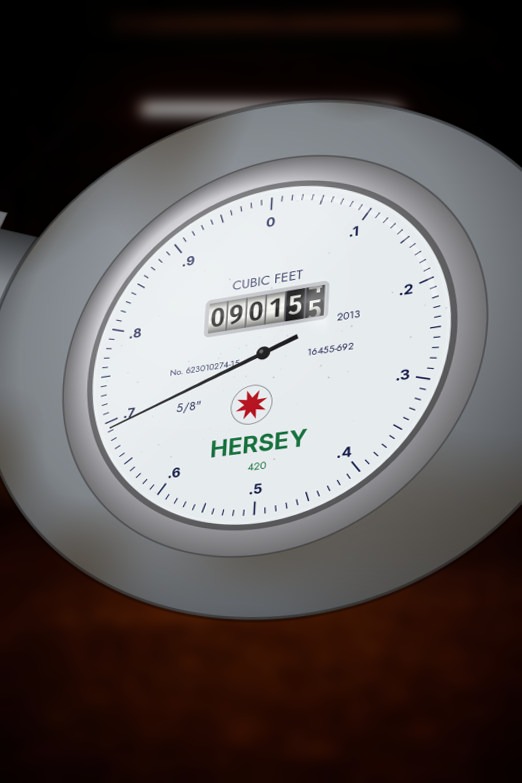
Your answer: 90154.69 ft³
